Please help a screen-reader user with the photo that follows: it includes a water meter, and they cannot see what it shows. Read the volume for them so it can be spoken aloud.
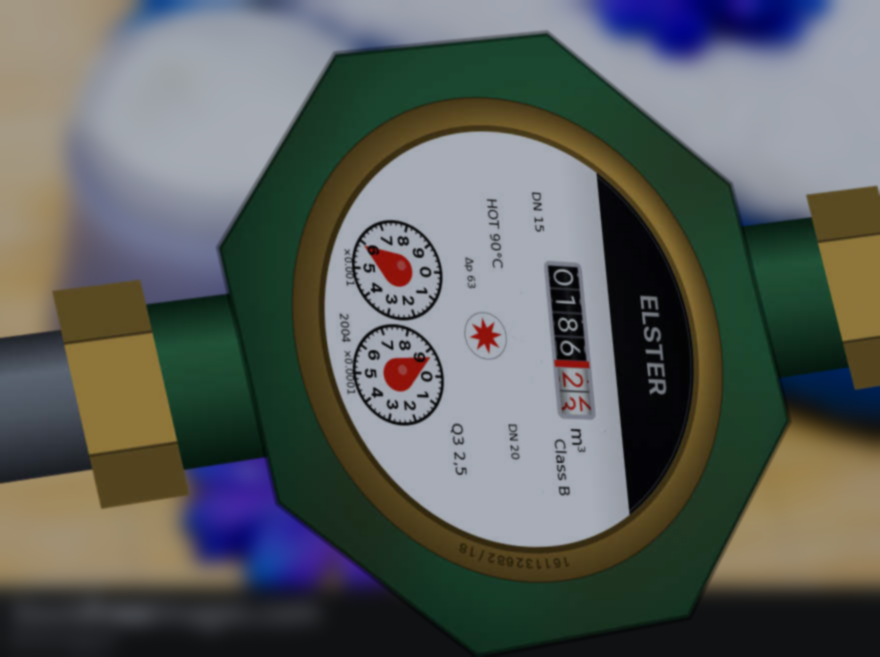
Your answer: 186.2259 m³
